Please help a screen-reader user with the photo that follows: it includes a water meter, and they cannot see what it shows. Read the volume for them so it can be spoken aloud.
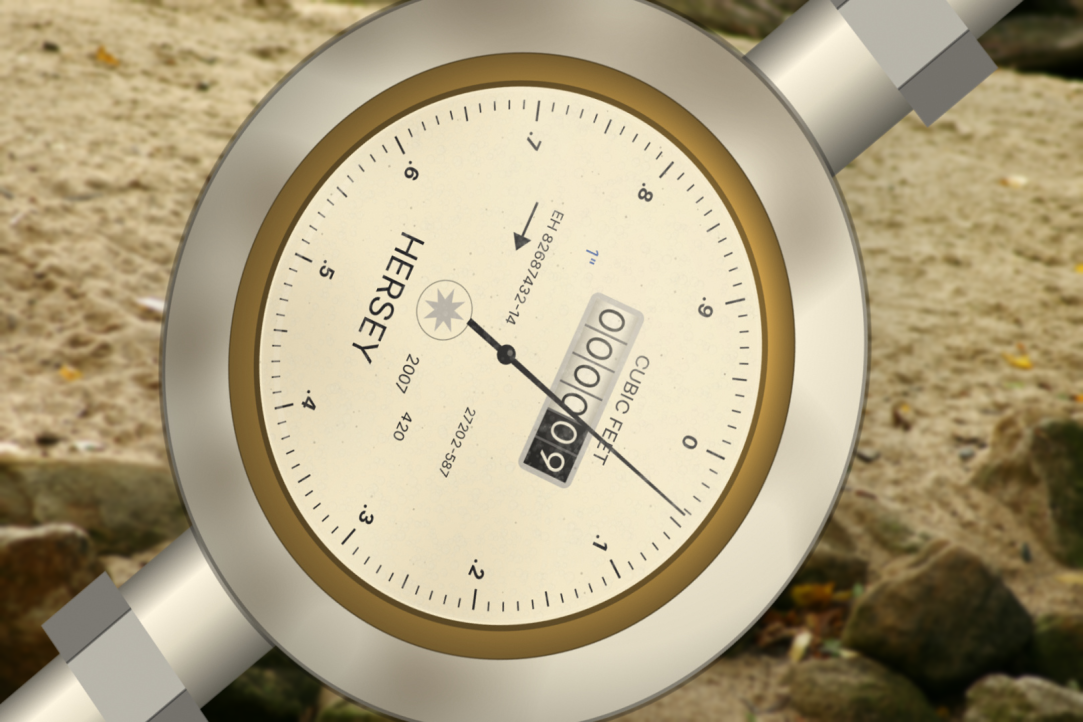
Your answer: 9.04 ft³
